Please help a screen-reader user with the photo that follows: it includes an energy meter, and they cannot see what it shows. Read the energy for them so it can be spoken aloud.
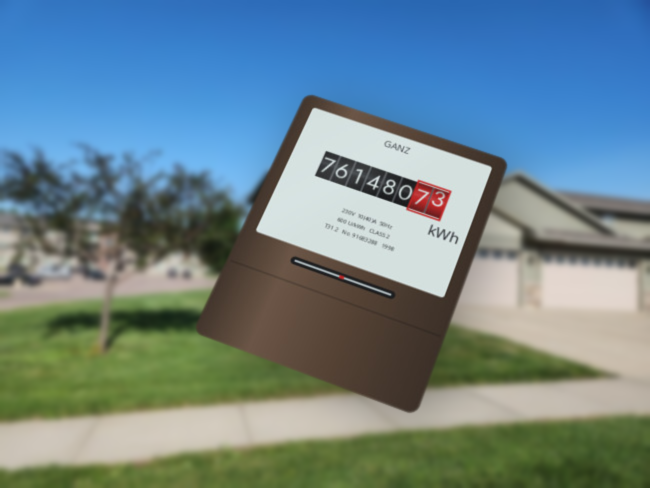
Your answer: 761480.73 kWh
